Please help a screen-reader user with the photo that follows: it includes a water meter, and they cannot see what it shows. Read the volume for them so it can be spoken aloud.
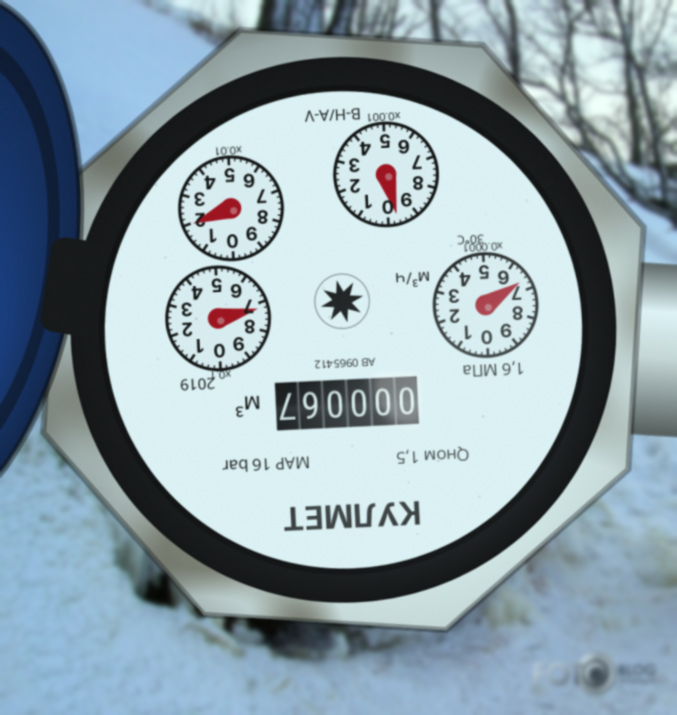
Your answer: 67.7196 m³
